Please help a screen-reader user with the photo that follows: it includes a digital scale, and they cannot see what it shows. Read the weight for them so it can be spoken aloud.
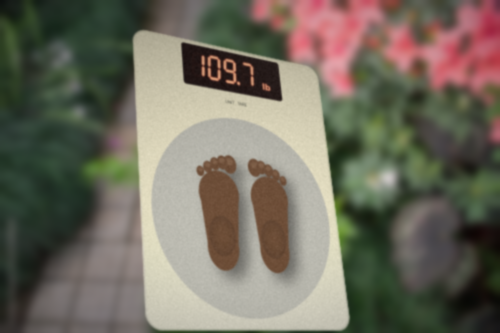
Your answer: 109.7 lb
